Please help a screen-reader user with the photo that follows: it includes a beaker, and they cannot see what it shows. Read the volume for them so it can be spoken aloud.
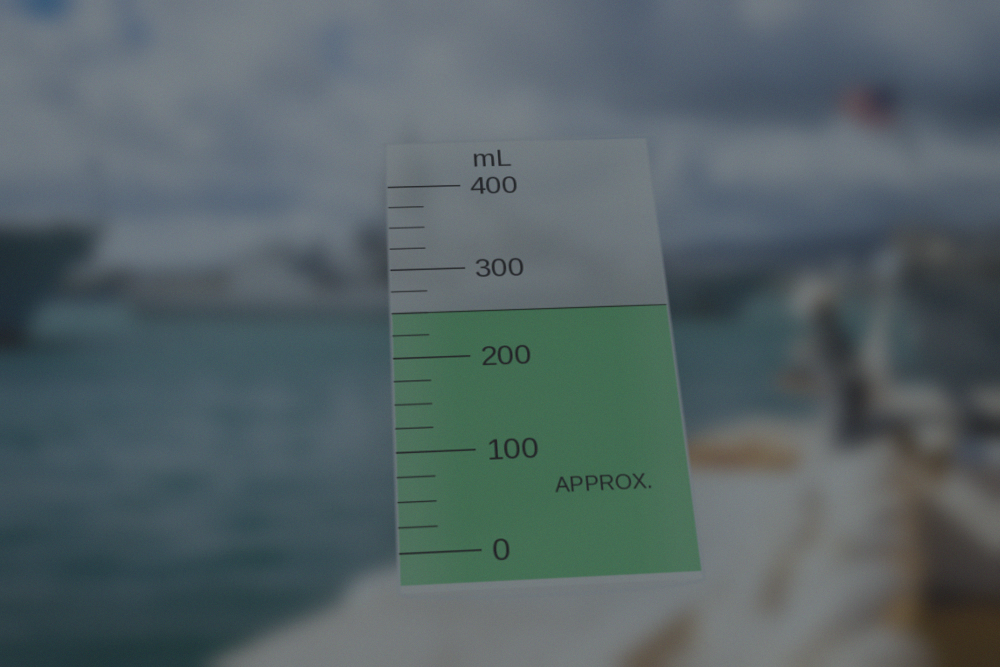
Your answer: 250 mL
